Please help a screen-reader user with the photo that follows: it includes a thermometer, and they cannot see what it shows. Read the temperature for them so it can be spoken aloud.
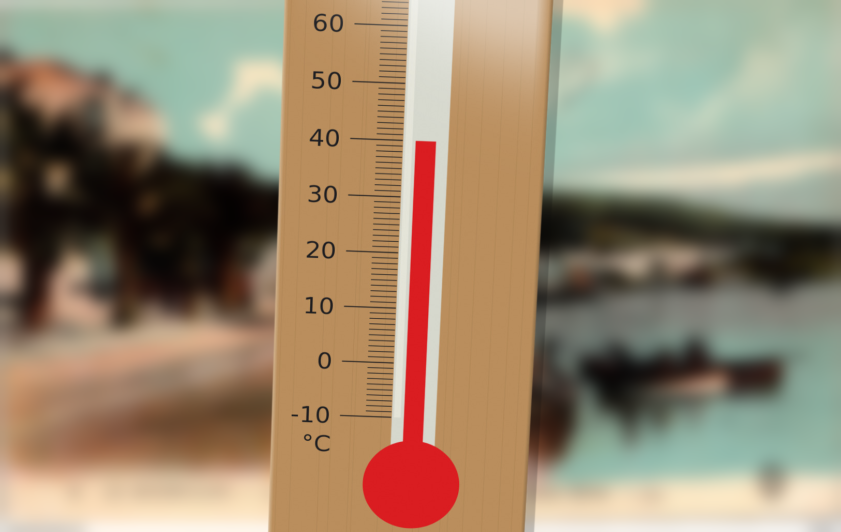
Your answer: 40 °C
